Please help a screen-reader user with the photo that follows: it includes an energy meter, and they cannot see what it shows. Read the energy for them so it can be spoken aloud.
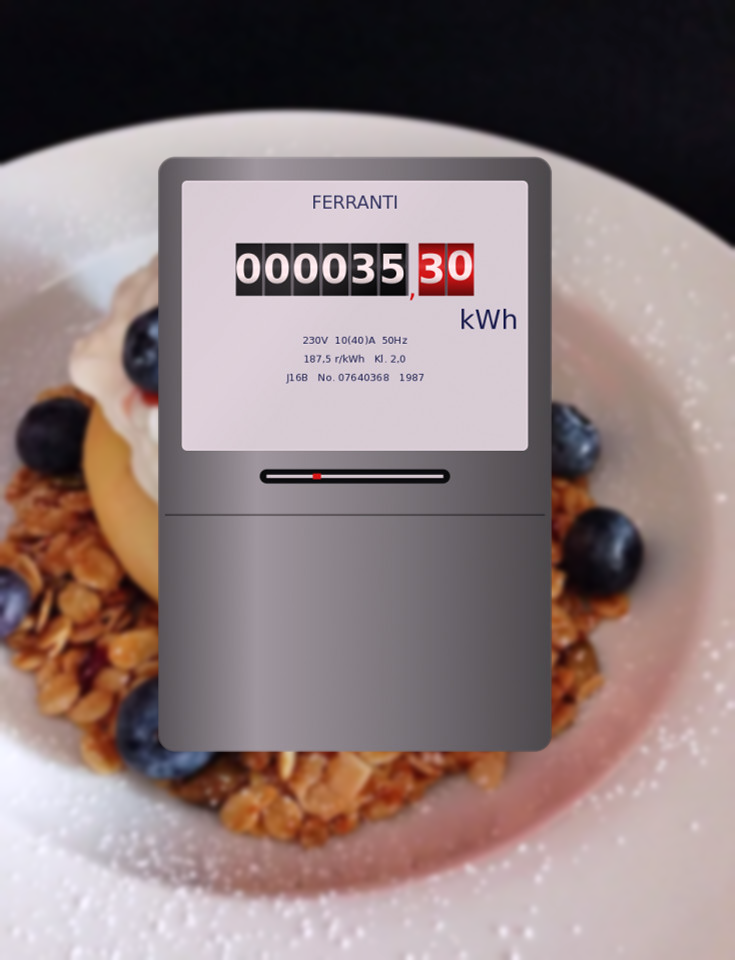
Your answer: 35.30 kWh
